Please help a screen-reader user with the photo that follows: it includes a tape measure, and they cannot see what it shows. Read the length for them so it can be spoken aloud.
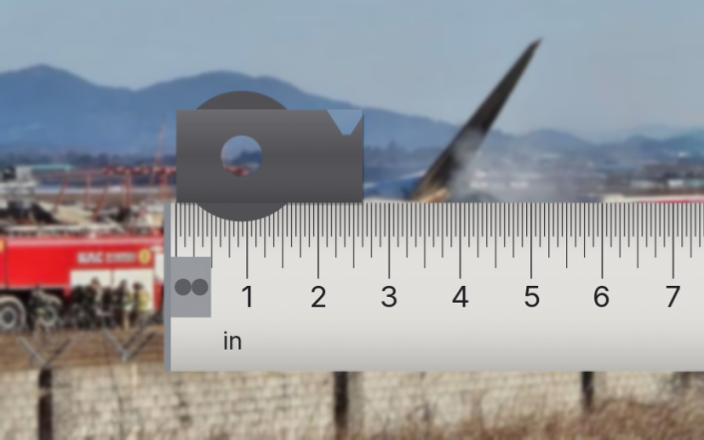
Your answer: 2.625 in
